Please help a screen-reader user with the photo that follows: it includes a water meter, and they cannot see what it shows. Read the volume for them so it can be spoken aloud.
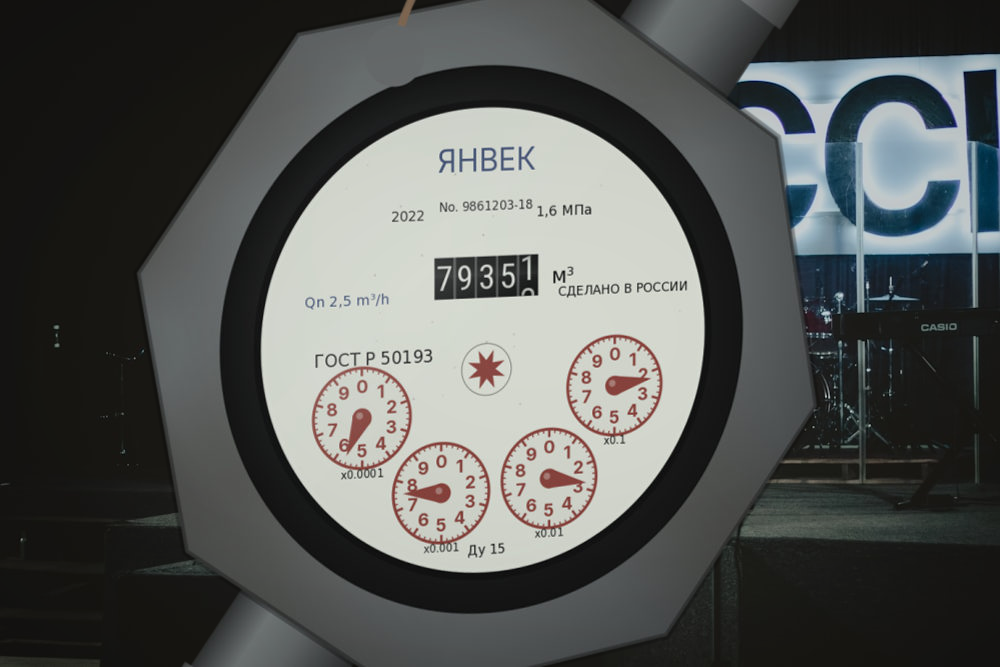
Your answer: 79351.2275 m³
